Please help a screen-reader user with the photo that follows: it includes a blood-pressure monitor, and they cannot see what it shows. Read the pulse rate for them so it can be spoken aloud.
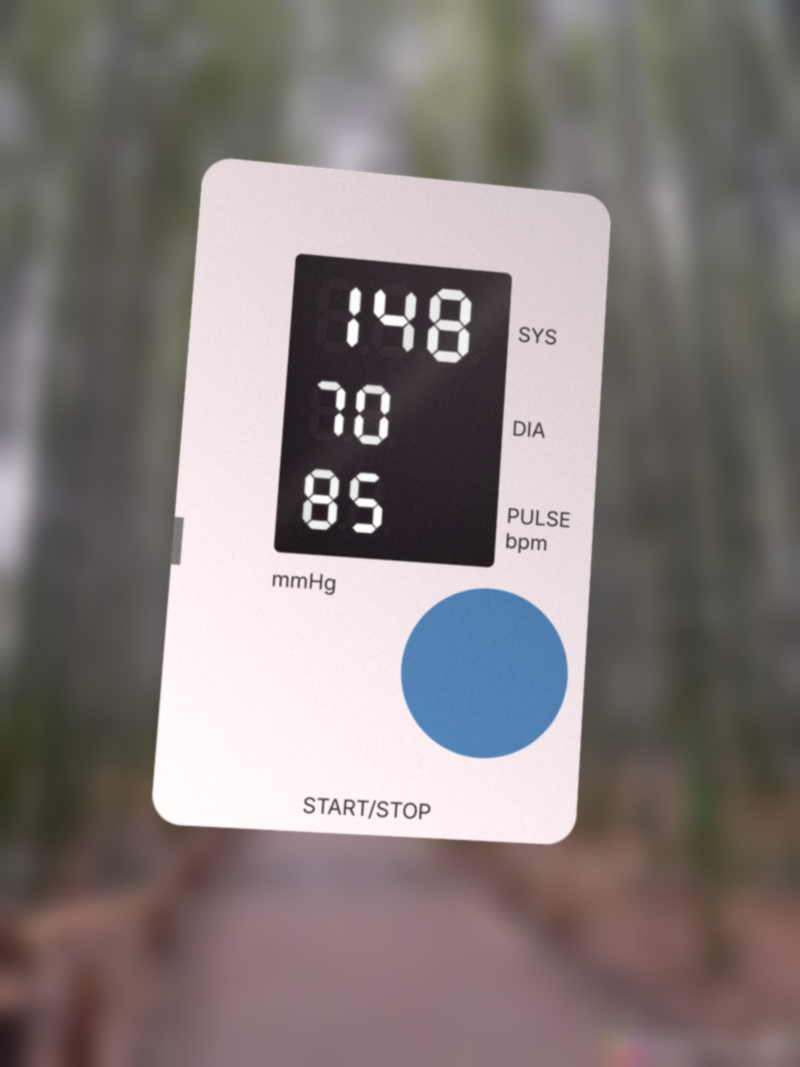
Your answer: 85 bpm
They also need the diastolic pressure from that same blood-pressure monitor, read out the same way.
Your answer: 70 mmHg
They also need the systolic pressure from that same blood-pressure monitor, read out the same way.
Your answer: 148 mmHg
